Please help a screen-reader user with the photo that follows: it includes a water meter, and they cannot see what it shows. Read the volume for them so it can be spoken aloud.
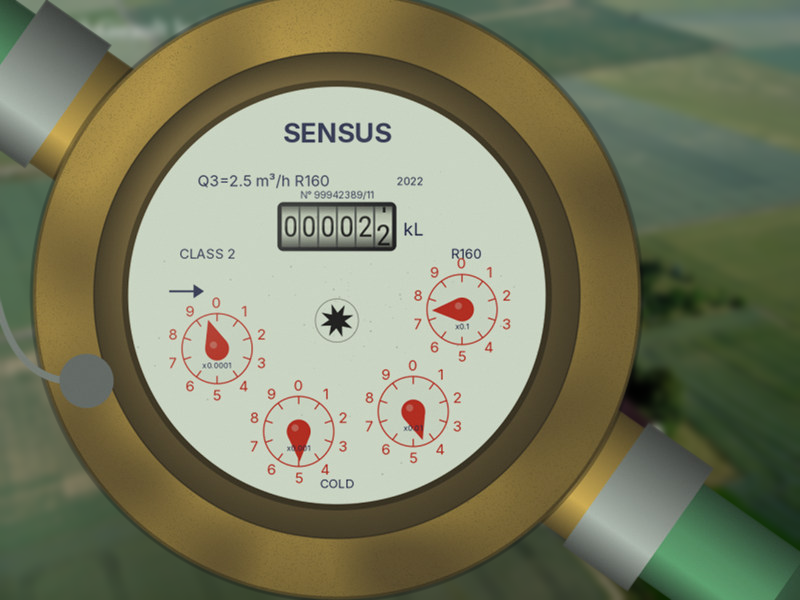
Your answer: 21.7449 kL
